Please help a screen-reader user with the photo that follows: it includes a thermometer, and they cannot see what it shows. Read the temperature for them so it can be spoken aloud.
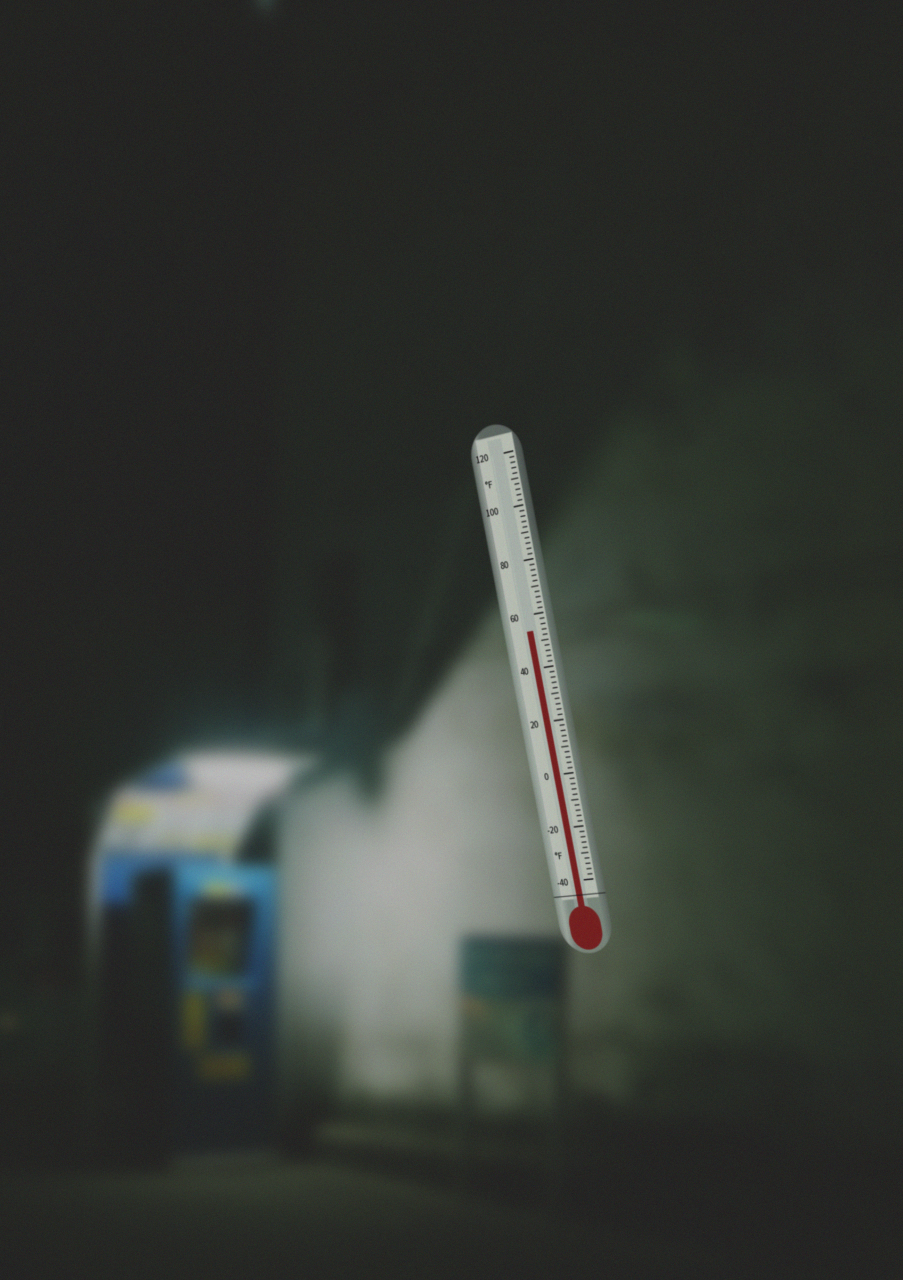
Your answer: 54 °F
